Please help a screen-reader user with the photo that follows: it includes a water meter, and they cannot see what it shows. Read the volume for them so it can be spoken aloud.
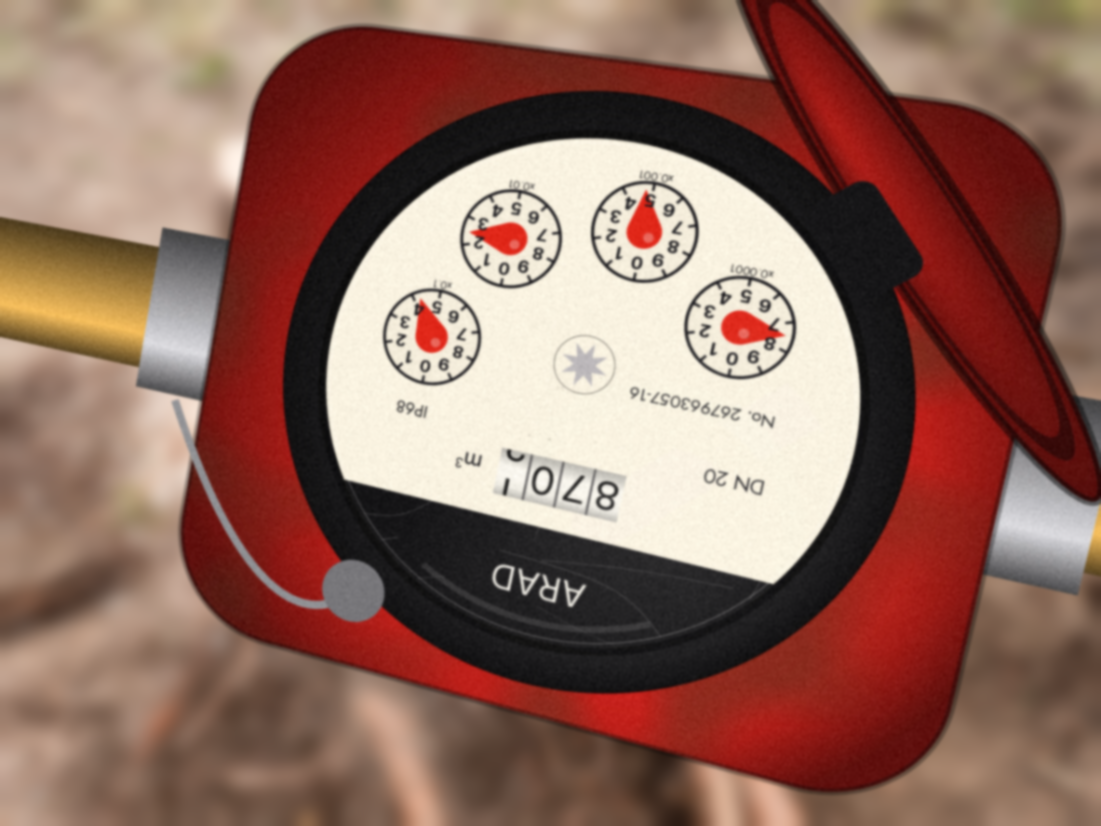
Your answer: 8701.4247 m³
